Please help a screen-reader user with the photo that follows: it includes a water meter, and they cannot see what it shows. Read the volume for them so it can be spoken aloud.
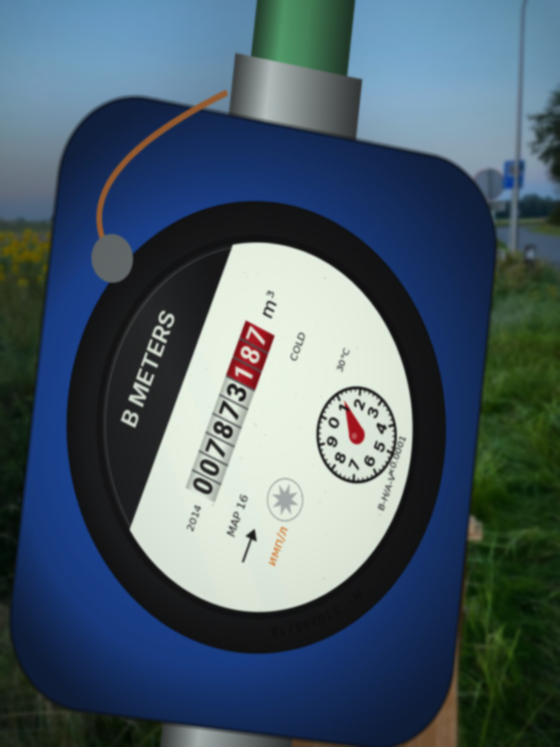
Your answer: 7873.1871 m³
